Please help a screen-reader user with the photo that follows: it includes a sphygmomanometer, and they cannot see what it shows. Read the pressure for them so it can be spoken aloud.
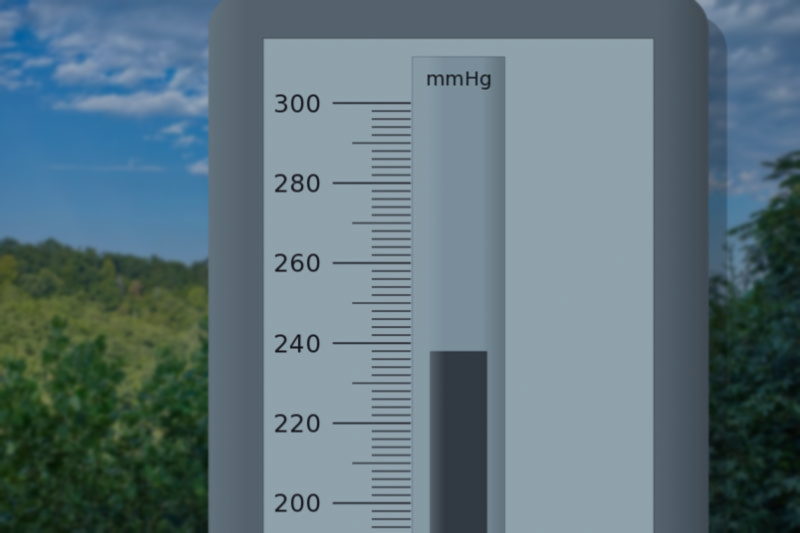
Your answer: 238 mmHg
